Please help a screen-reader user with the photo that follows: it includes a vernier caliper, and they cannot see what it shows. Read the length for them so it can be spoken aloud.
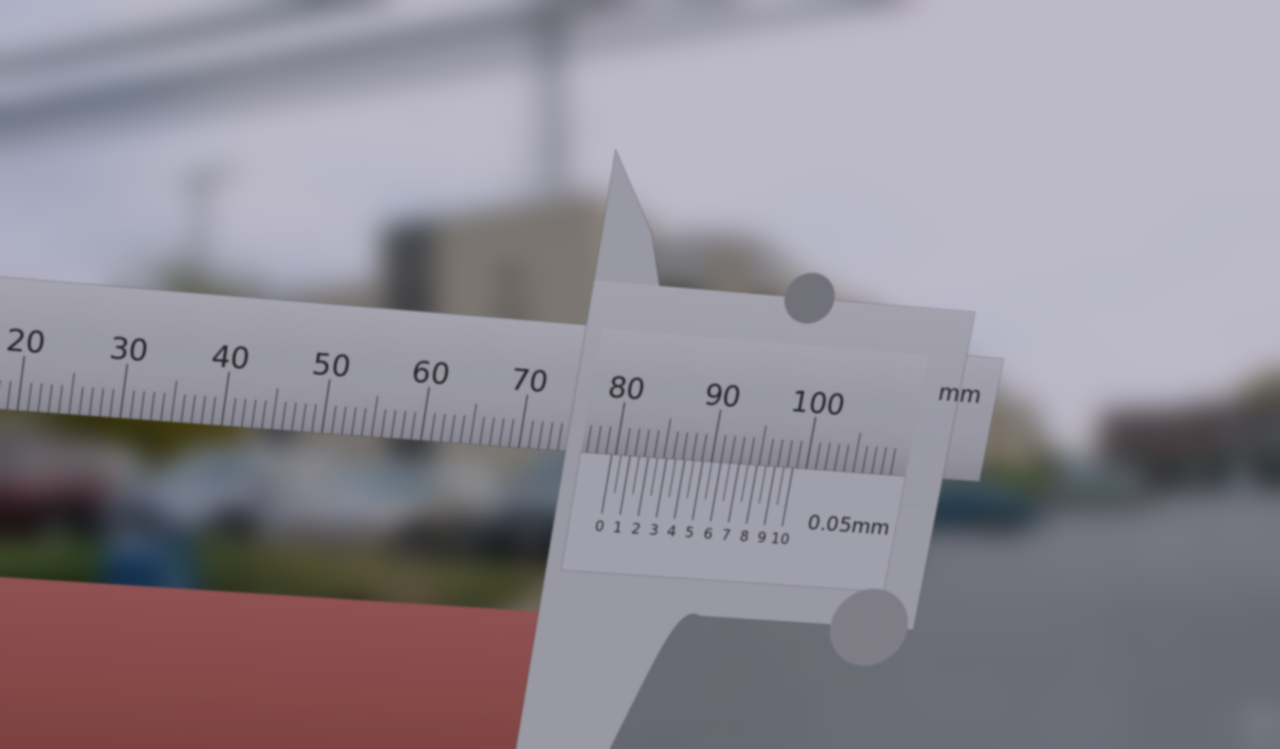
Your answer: 79.6 mm
